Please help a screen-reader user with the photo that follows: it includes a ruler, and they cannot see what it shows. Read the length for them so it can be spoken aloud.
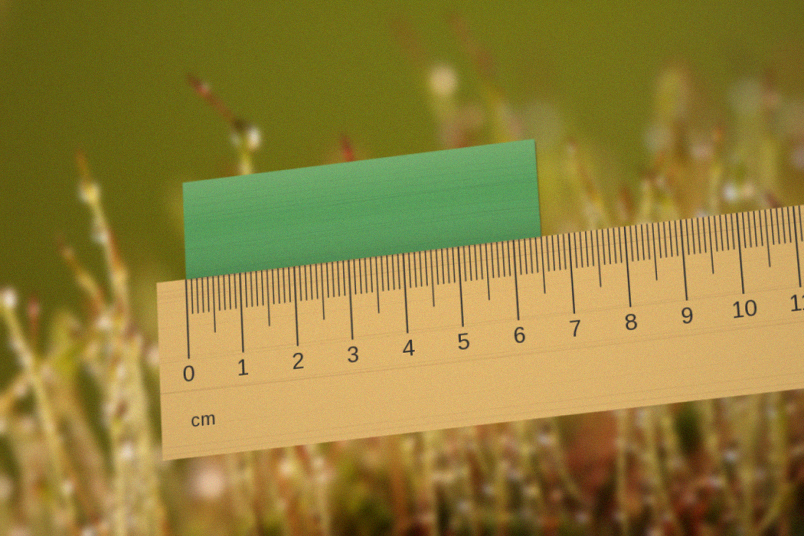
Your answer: 6.5 cm
